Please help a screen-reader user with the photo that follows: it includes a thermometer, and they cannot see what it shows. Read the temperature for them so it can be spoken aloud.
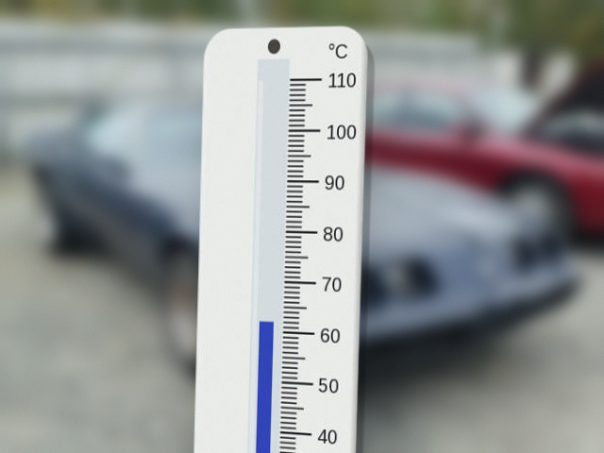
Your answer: 62 °C
